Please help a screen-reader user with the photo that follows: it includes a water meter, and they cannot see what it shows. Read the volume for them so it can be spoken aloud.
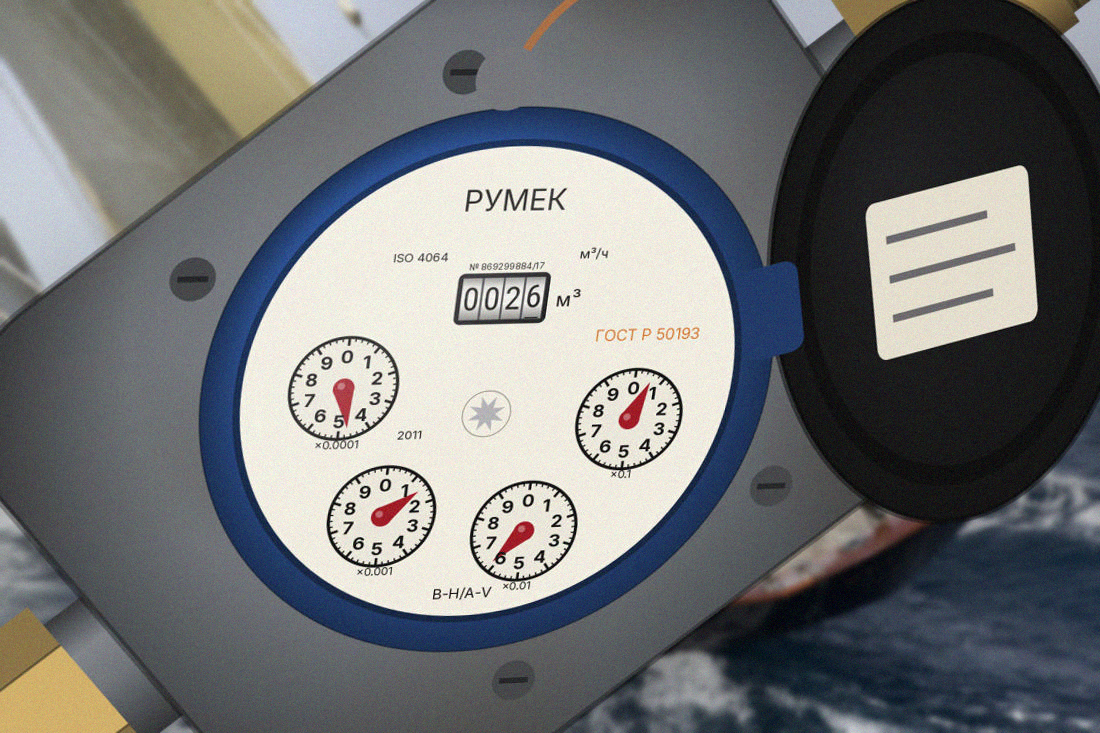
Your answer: 26.0614 m³
